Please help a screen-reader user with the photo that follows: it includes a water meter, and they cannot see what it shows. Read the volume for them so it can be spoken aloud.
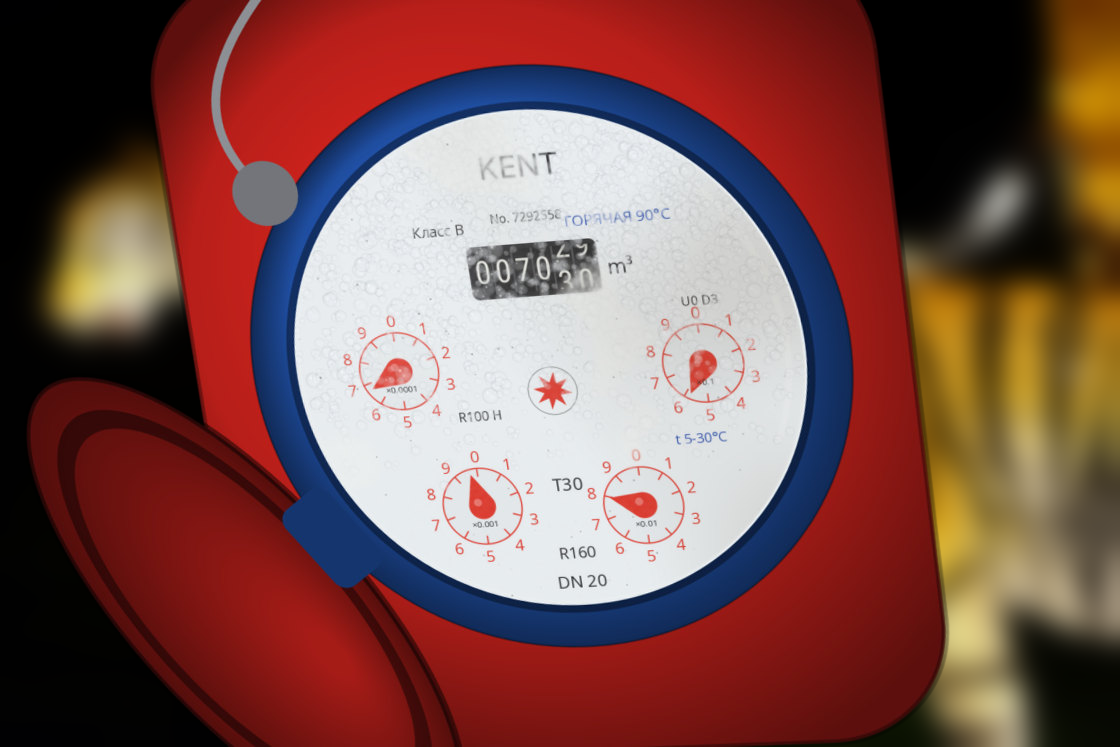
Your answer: 7029.5796 m³
